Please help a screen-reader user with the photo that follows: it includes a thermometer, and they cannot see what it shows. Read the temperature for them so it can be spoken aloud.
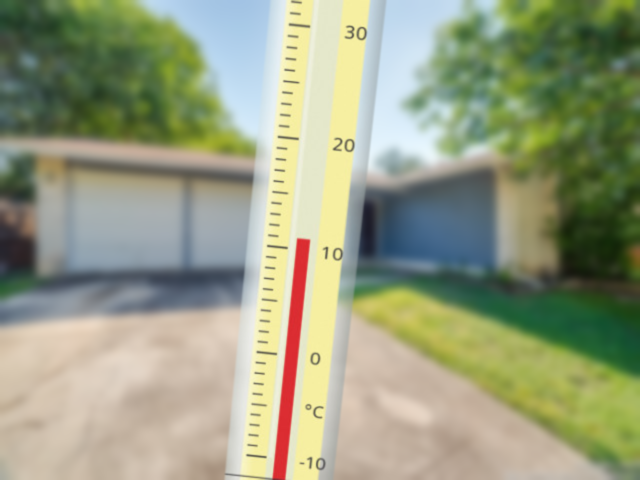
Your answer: 11 °C
